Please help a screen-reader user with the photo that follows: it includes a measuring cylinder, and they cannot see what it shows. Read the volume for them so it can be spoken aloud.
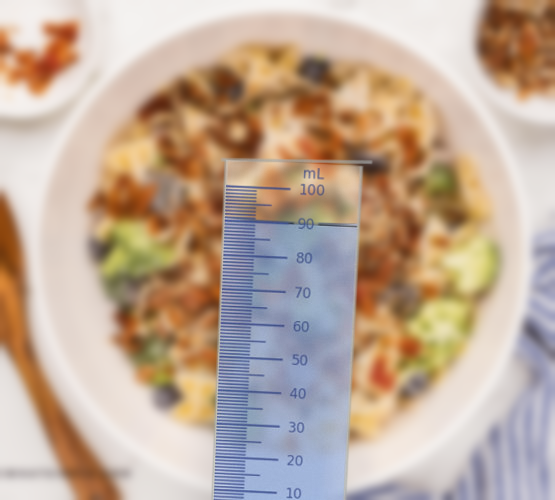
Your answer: 90 mL
